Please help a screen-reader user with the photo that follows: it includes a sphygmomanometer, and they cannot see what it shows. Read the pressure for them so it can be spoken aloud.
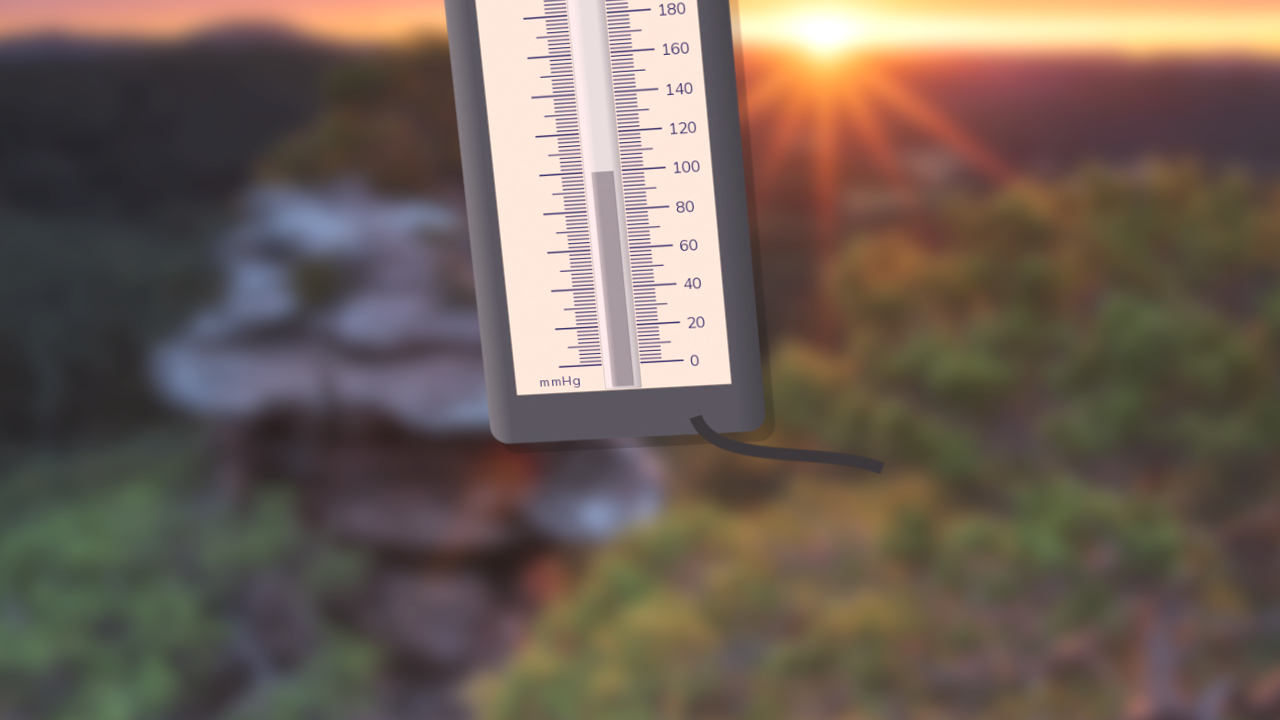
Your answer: 100 mmHg
